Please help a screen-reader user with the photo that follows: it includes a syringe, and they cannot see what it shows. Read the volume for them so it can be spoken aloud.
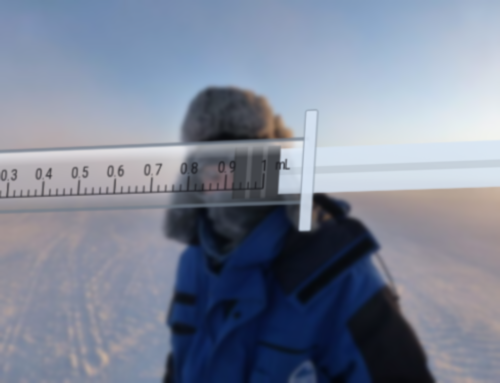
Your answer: 0.92 mL
